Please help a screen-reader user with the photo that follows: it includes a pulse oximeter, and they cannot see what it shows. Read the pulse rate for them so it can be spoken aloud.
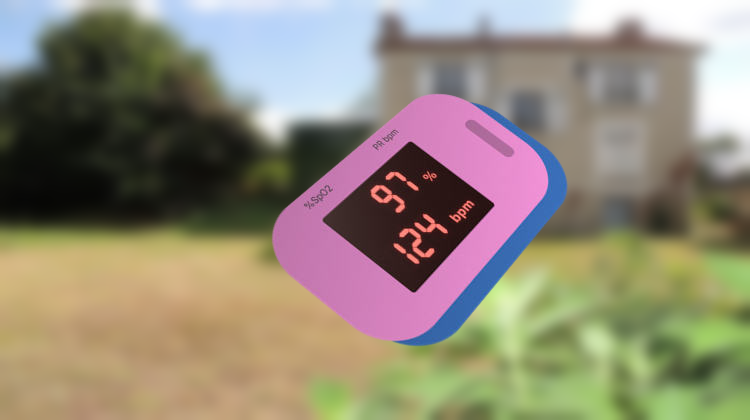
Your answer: 124 bpm
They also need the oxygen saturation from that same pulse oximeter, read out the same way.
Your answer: 97 %
